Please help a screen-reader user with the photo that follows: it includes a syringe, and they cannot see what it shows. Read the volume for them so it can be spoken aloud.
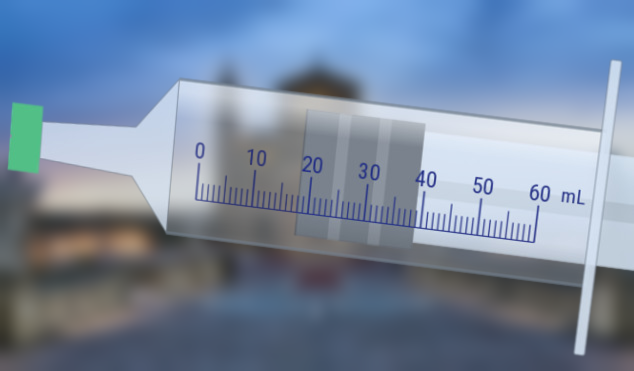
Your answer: 18 mL
